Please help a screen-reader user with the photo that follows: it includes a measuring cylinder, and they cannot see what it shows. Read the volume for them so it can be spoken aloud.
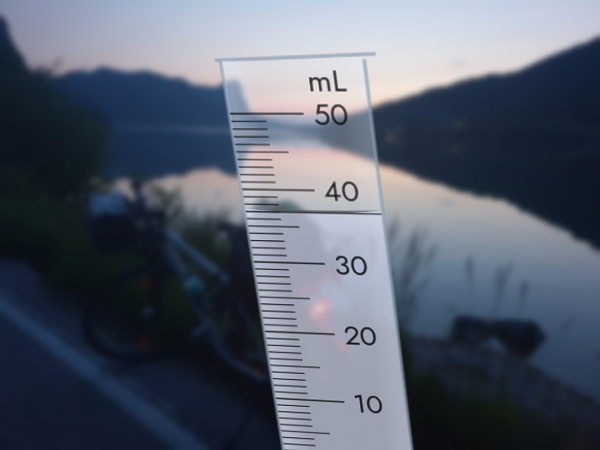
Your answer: 37 mL
